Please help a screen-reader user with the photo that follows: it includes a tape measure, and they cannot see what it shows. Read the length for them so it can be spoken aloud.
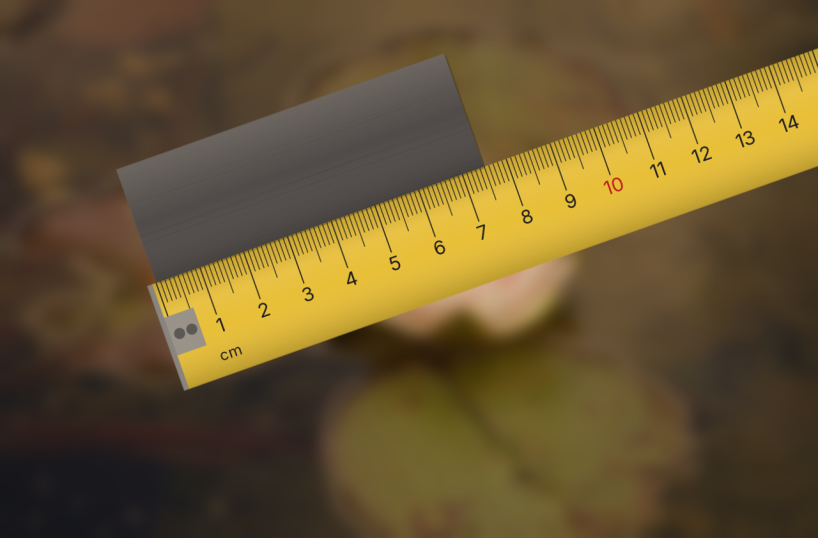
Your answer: 7.5 cm
